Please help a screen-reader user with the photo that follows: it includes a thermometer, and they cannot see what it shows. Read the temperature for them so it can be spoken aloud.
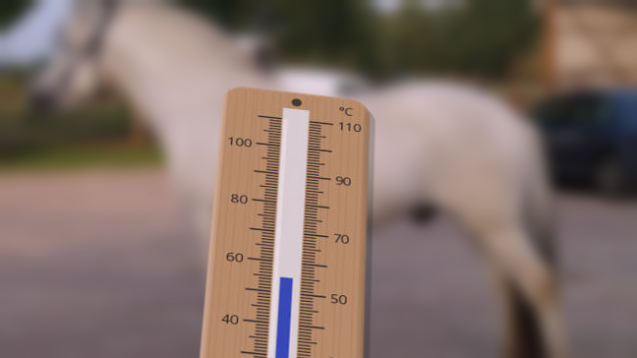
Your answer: 55 °C
